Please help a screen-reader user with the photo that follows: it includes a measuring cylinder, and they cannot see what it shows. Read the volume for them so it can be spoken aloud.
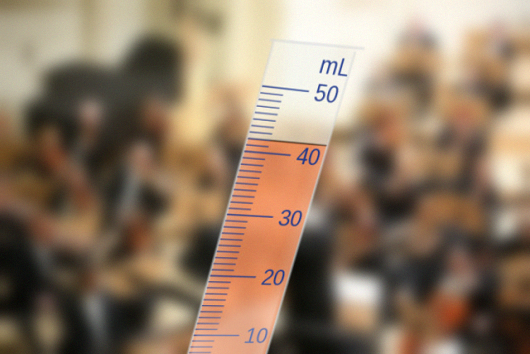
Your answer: 42 mL
